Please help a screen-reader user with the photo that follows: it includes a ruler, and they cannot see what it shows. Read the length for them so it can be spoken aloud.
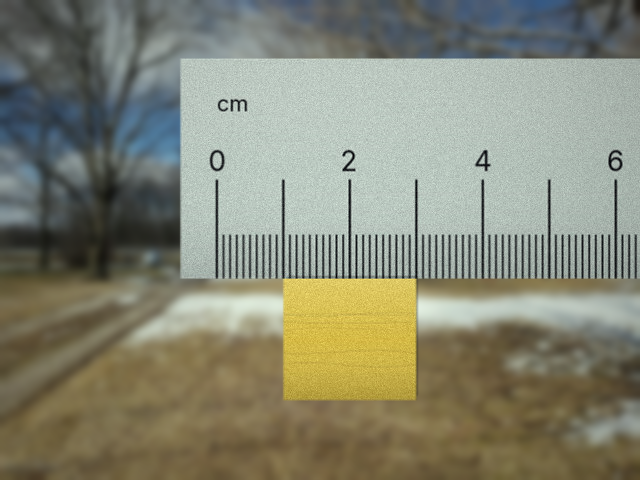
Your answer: 2 cm
